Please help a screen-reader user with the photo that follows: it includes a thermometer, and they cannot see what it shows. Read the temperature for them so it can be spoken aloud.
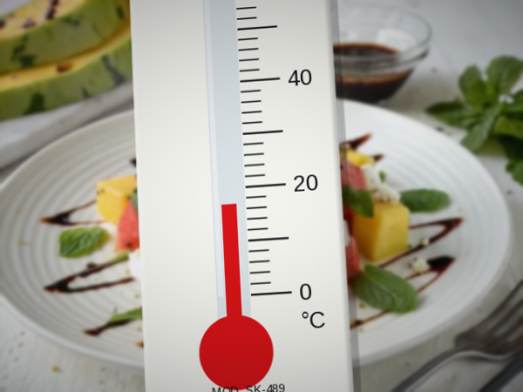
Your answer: 17 °C
